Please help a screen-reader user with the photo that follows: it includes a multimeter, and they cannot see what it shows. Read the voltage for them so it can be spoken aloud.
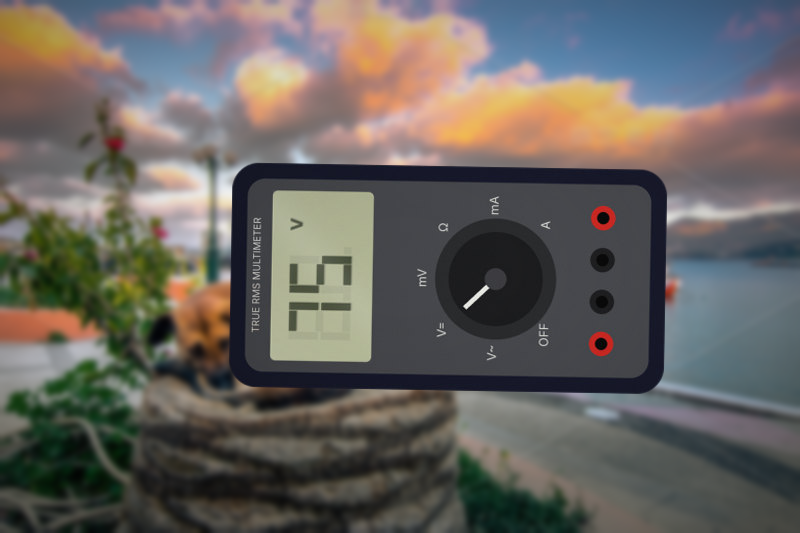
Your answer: 75 V
